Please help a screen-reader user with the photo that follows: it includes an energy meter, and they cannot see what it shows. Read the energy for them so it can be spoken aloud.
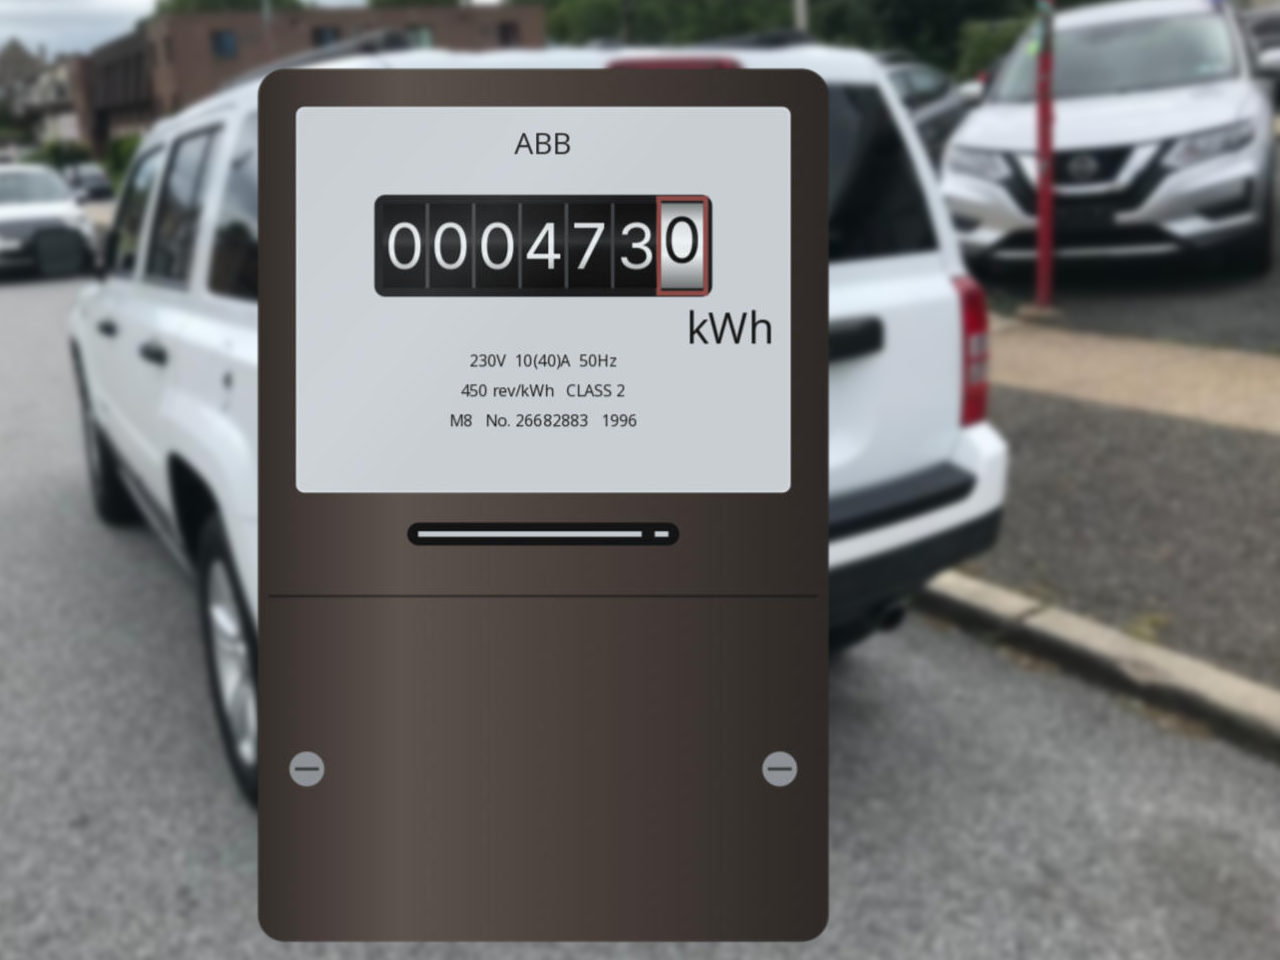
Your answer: 473.0 kWh
